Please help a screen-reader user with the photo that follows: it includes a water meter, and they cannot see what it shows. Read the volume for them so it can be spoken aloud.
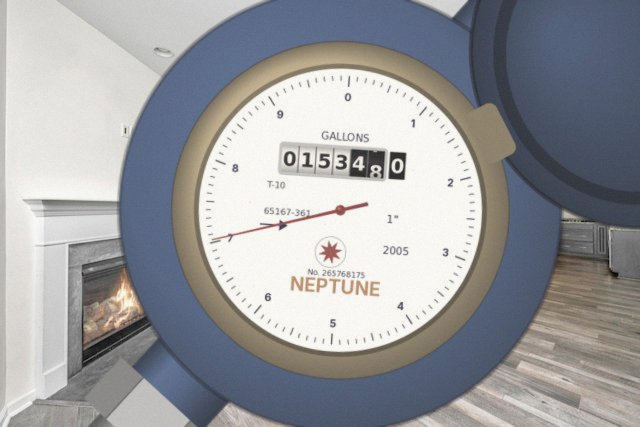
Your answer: 153477.0 gal
